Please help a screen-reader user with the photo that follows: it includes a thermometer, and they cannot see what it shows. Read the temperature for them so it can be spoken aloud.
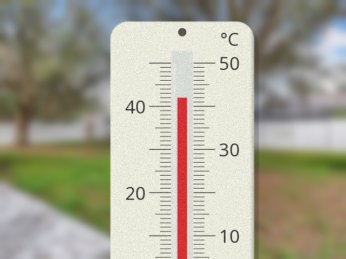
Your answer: 42 °C
